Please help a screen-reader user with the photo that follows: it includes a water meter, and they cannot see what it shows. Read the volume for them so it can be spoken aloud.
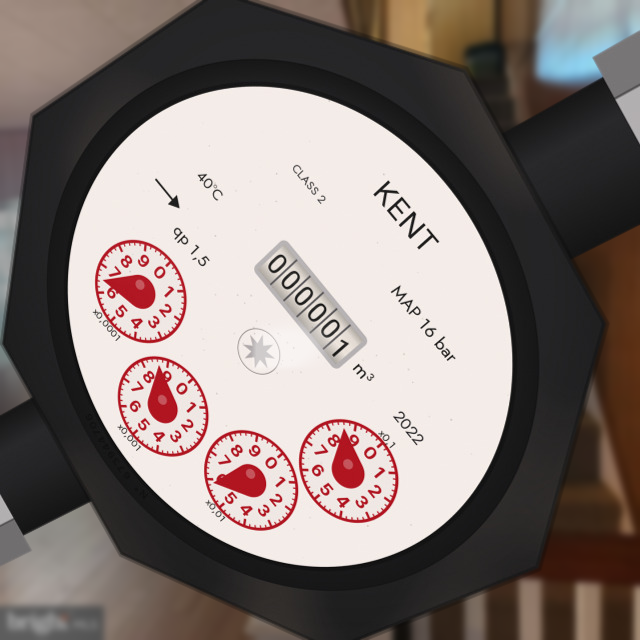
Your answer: 0.8586 m³
